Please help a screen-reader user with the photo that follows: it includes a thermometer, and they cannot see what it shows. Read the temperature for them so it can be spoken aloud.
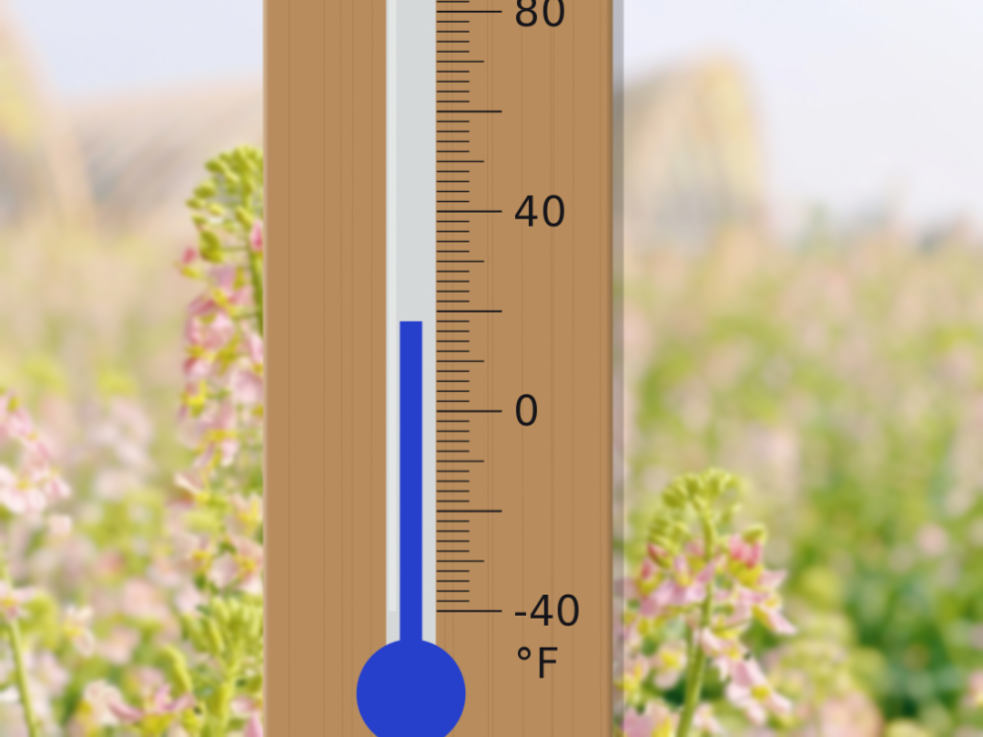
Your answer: 18 °F
